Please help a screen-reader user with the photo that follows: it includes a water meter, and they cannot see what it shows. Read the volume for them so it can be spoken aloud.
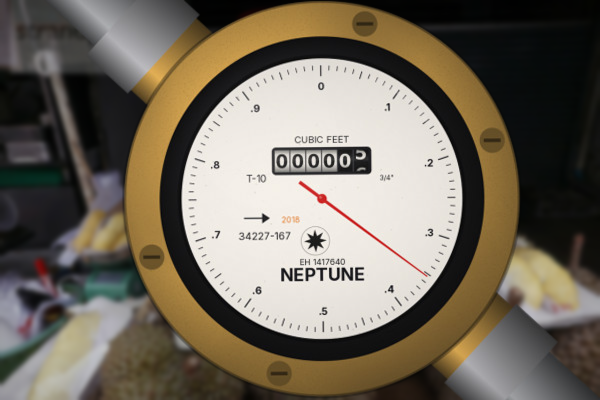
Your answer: 5.35 ft³
